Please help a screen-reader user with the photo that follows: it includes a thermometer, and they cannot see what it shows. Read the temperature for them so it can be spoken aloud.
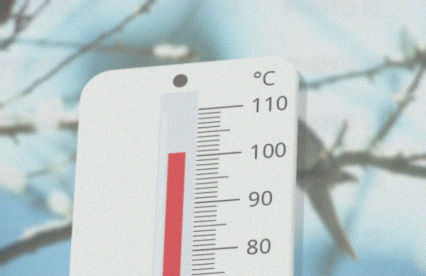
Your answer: 101 °C
